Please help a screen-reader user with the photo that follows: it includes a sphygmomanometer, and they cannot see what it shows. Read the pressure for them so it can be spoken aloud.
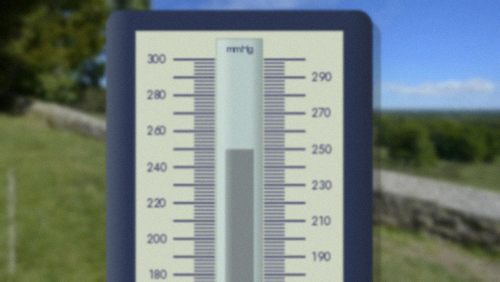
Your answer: 250 mmHg
